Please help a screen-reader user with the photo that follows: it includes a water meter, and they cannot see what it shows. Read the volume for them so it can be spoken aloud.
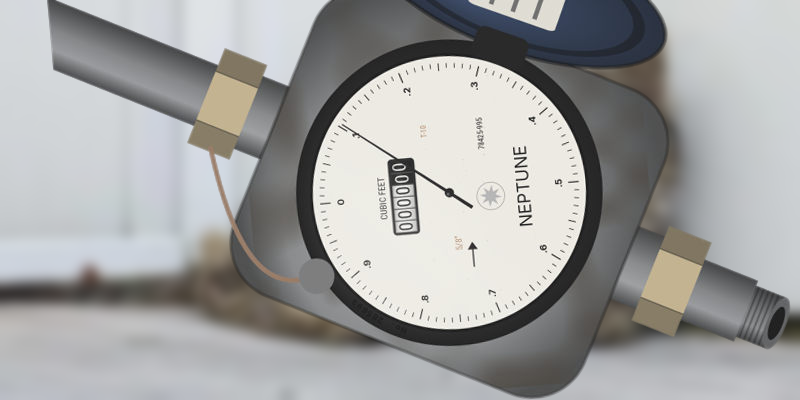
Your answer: 0.10 ft³
